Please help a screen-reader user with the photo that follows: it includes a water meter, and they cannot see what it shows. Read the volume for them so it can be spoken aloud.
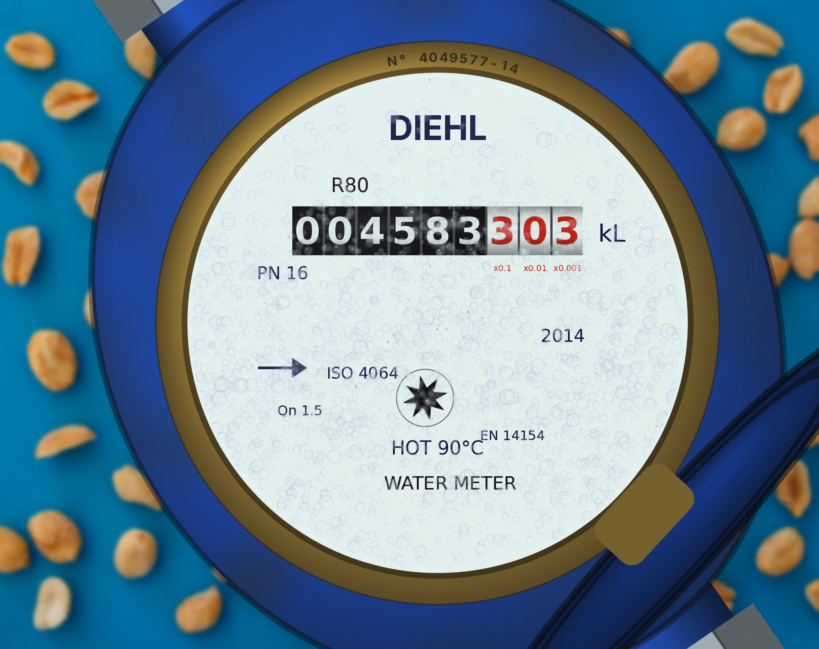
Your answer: 4583.303 kL
